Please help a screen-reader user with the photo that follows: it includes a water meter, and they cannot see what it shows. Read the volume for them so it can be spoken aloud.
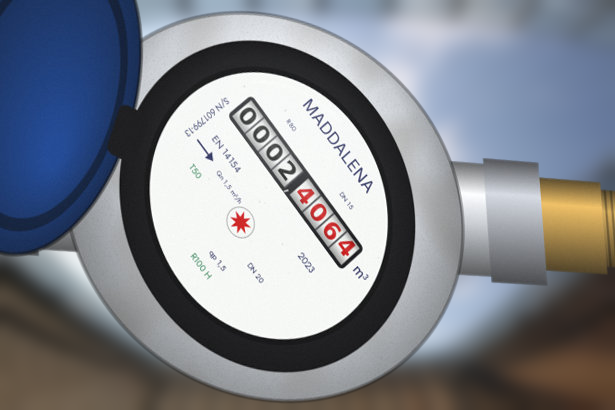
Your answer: 2.4064 m³
